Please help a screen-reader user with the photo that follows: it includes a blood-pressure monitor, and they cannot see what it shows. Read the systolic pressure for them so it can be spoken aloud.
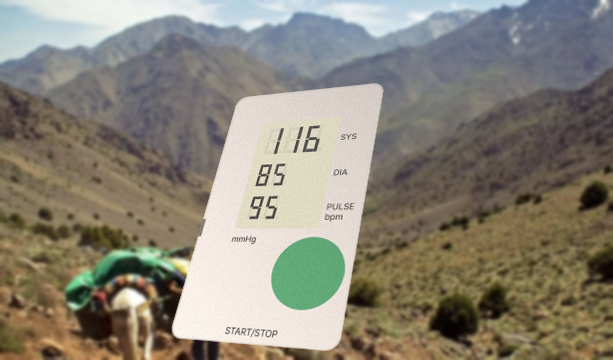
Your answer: 116 mmHg
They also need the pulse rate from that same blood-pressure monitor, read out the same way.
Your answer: 95 bpm
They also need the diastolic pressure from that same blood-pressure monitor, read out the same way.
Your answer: 85 mmHg
